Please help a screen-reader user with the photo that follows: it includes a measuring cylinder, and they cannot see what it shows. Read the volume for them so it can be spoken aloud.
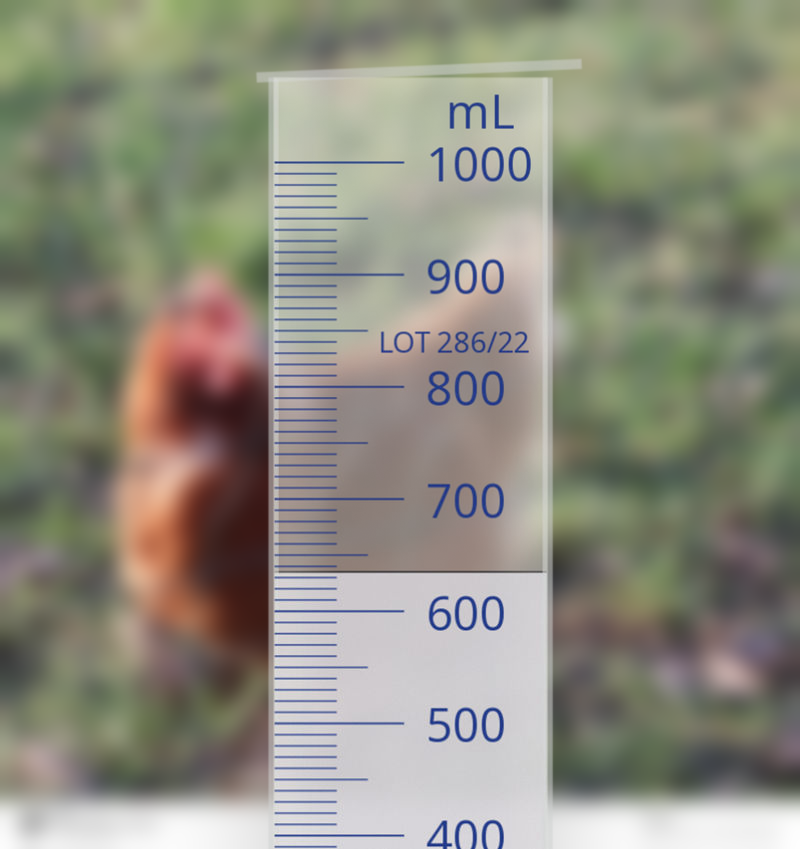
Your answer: 635 mL
